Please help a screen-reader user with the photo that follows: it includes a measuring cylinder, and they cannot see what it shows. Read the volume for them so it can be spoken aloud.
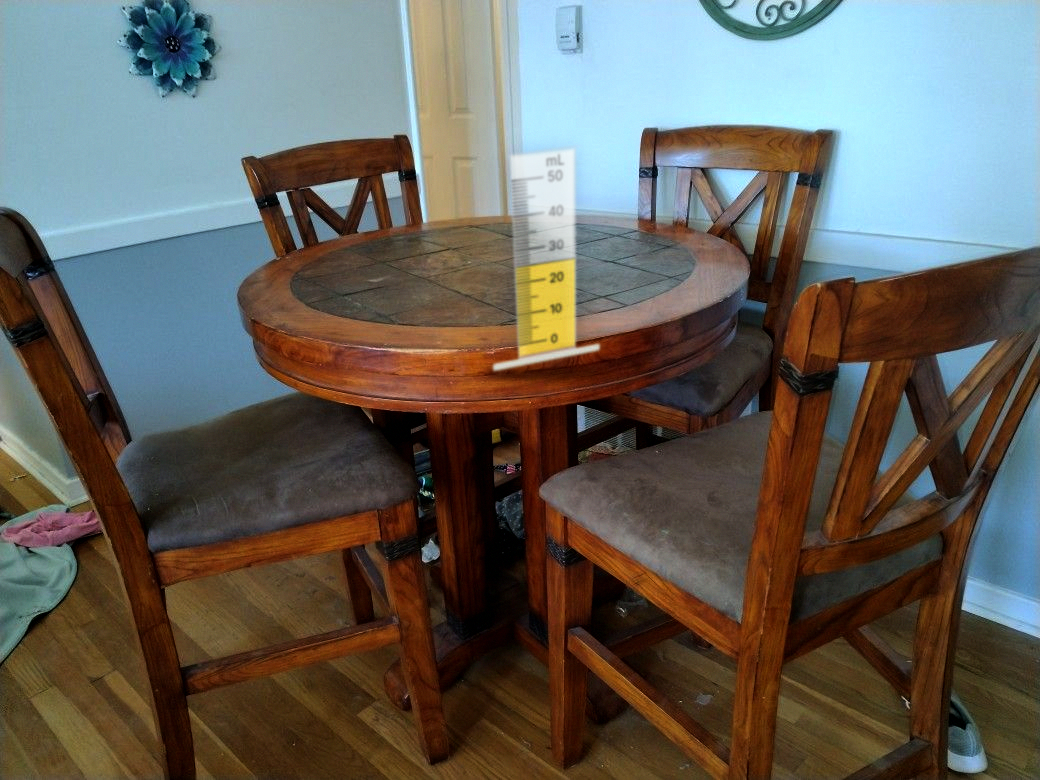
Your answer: 25 mL
